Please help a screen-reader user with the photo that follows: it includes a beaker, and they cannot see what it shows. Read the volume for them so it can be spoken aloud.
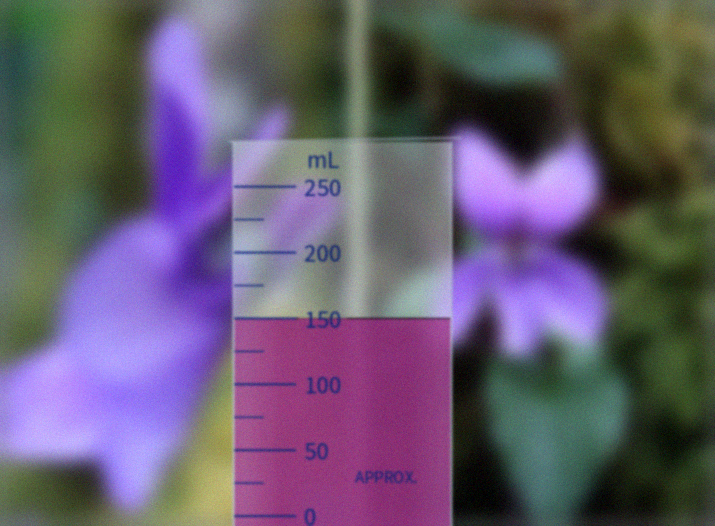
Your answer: 150 mL
